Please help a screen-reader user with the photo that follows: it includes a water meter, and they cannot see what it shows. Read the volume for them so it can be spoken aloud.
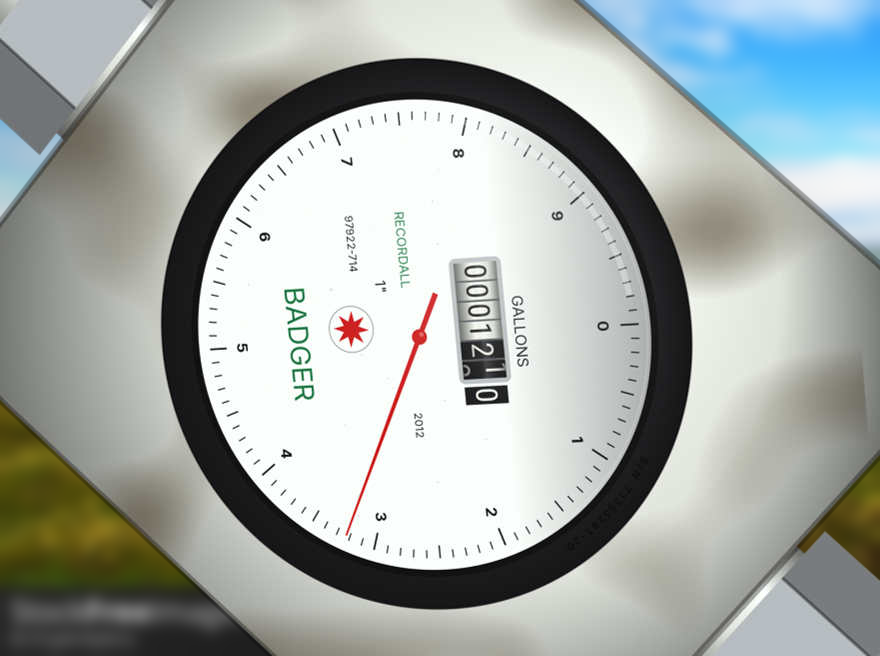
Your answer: 1213.2 gal
